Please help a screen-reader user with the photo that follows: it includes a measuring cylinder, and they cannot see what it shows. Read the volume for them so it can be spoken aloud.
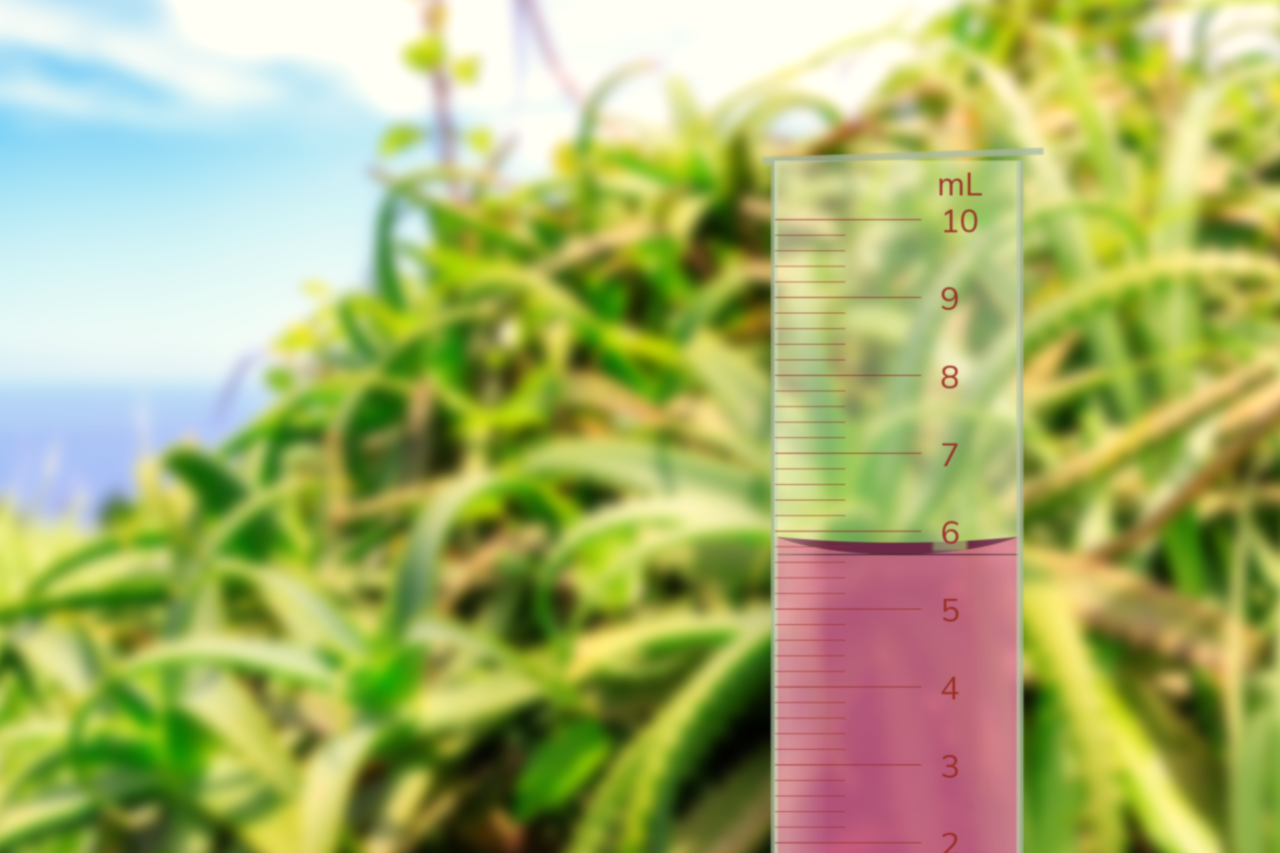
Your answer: 5.7 mL
